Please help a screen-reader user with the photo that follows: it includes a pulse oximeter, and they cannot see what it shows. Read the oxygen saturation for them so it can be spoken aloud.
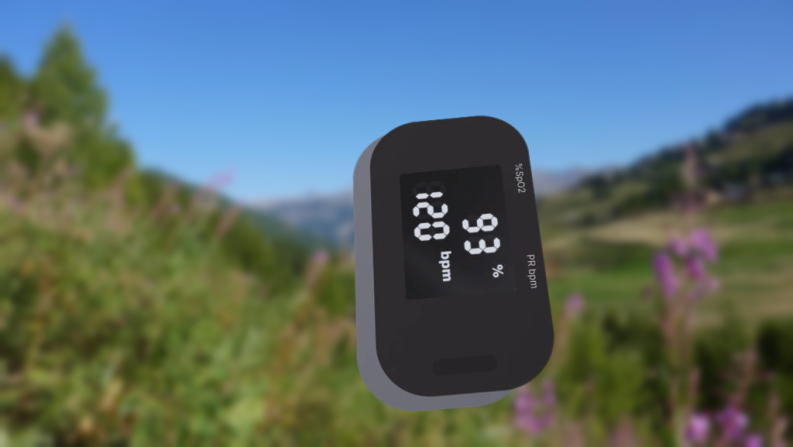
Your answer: 93 %
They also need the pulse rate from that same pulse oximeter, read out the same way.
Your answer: 120 bpm
